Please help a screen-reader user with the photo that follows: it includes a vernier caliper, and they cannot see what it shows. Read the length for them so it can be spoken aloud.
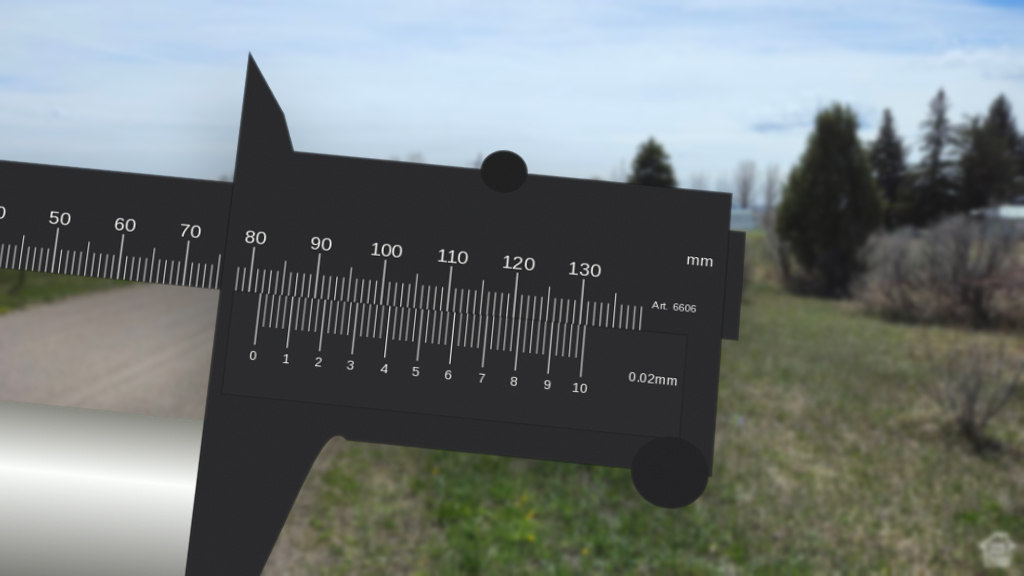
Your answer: 81.8 mm
